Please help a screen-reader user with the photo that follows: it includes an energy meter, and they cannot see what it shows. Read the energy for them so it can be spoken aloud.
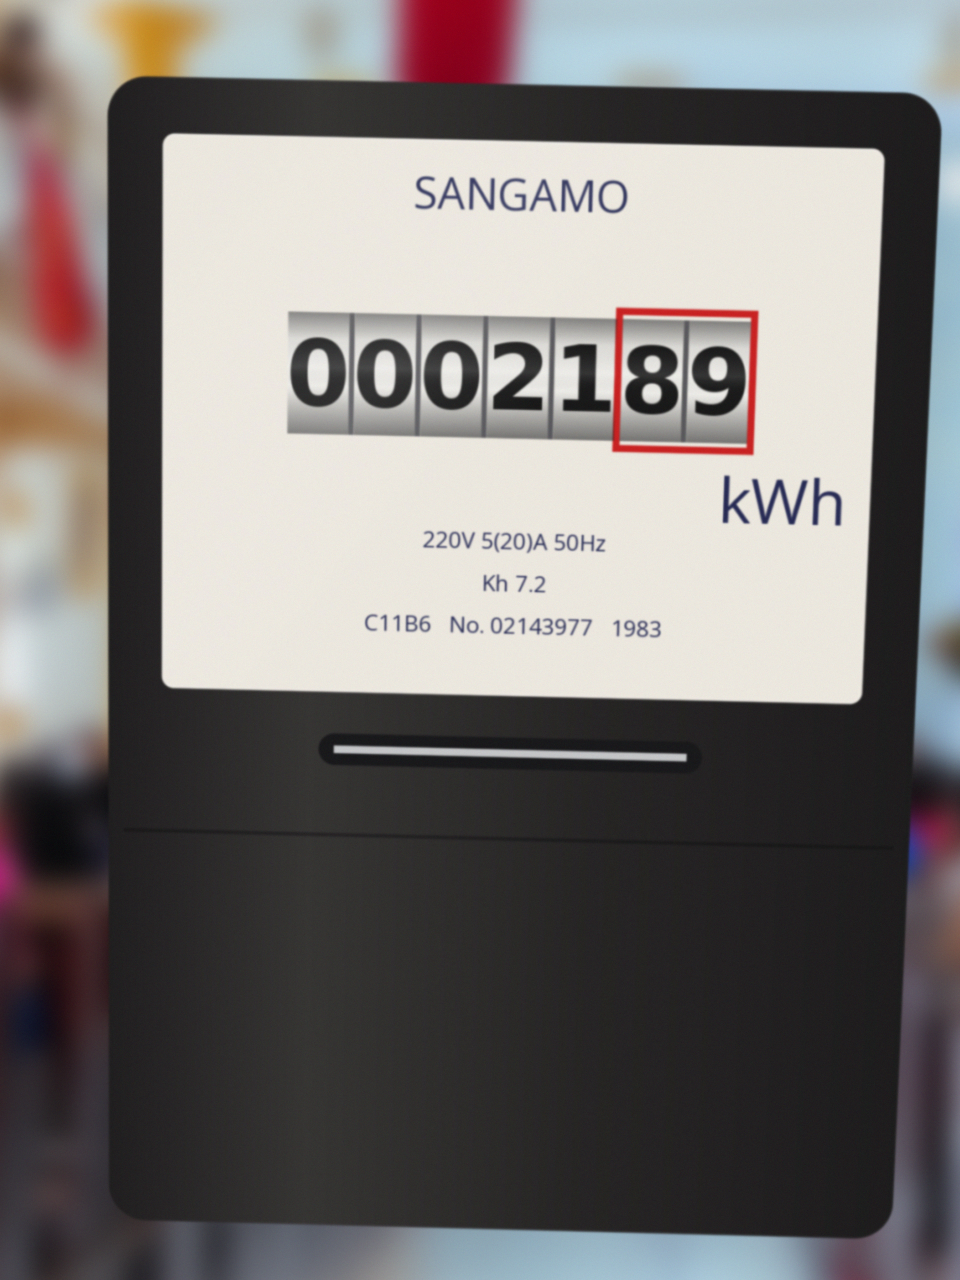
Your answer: 21.89 kWh
